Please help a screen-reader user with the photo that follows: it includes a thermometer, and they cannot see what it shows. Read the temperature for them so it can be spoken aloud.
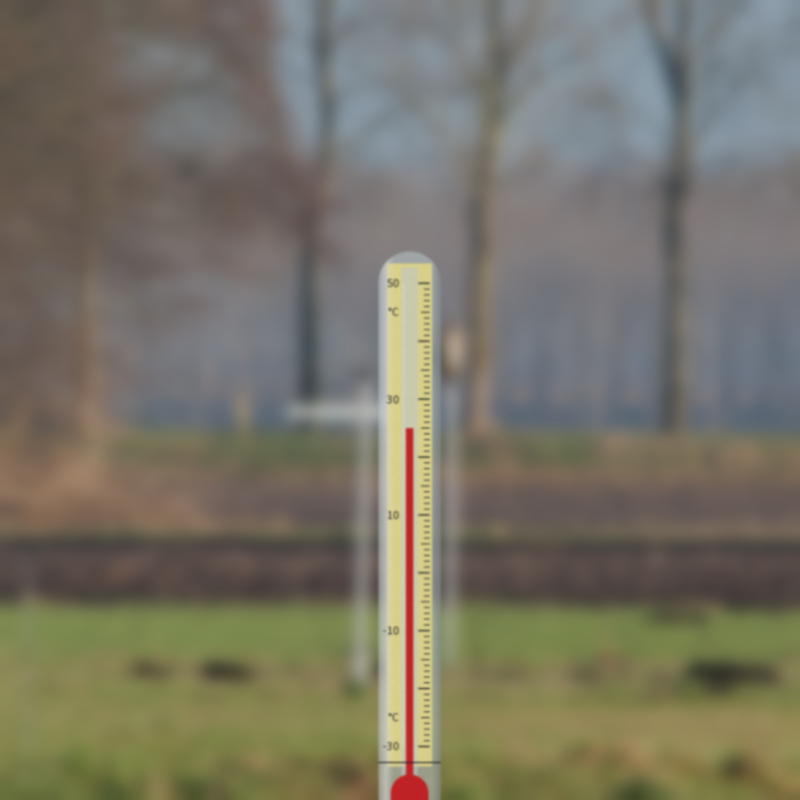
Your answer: 25 °C
